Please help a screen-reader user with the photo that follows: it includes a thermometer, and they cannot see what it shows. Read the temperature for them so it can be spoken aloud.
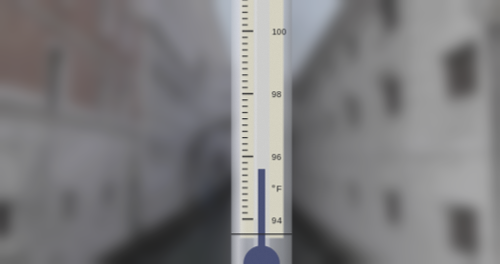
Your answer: 95.6 °F
